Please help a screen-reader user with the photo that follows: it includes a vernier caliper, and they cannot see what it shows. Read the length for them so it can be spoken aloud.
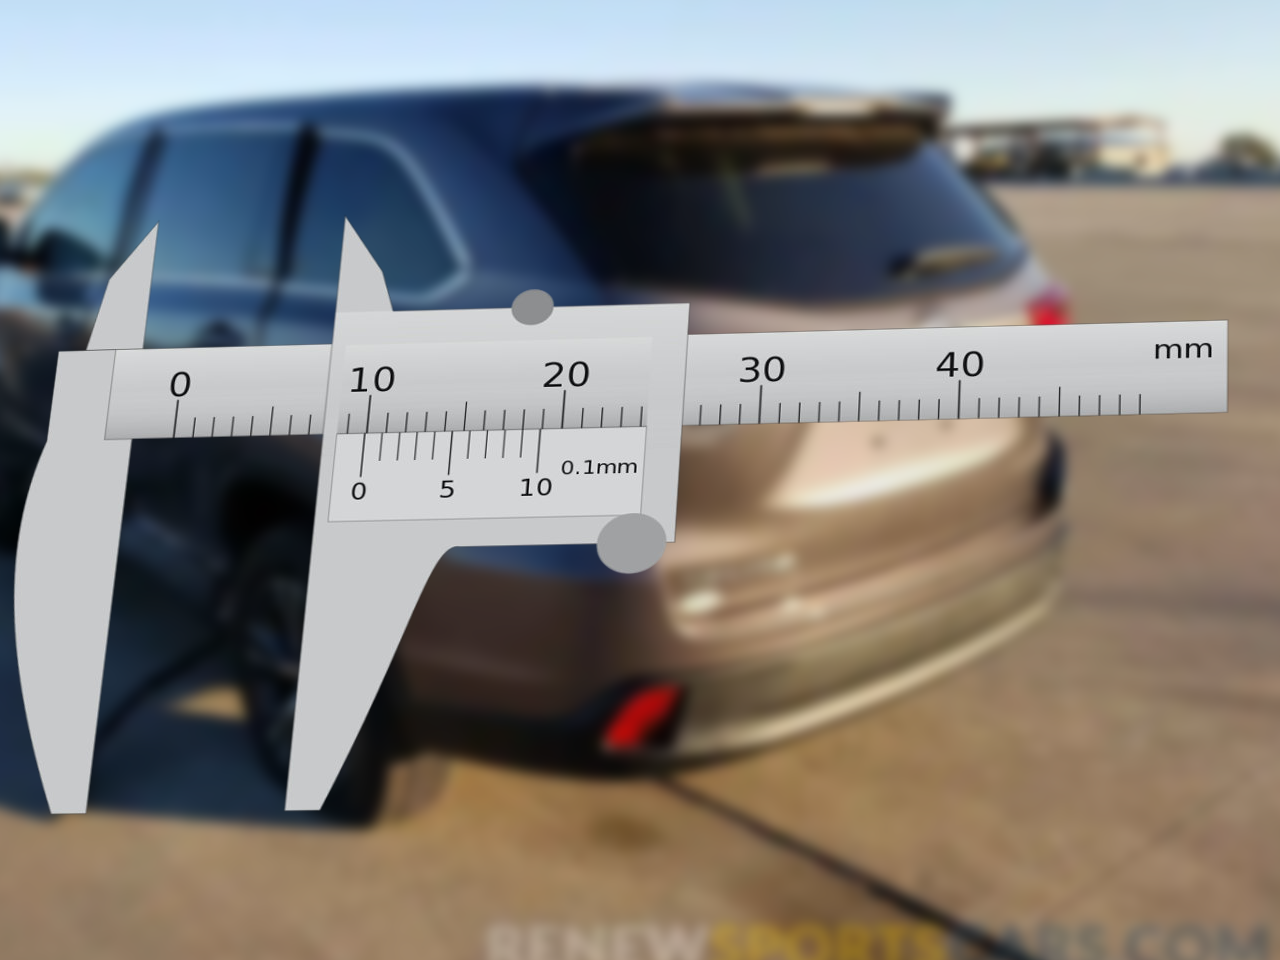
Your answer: 9.9 mm
